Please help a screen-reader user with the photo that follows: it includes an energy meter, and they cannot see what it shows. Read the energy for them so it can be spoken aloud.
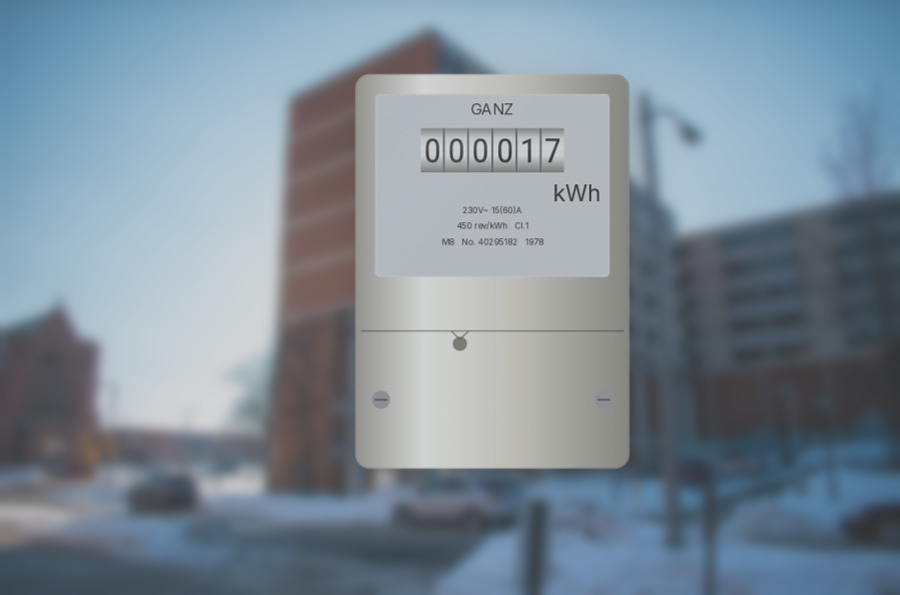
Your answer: 17 kWh
